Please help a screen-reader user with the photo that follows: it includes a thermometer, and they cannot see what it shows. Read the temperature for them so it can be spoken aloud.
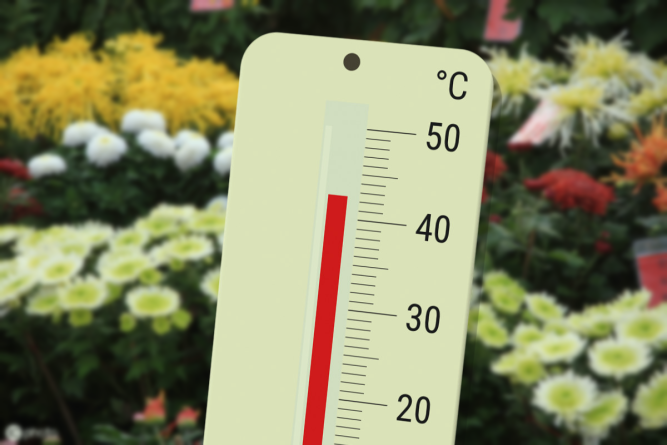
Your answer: 42.5 °C
